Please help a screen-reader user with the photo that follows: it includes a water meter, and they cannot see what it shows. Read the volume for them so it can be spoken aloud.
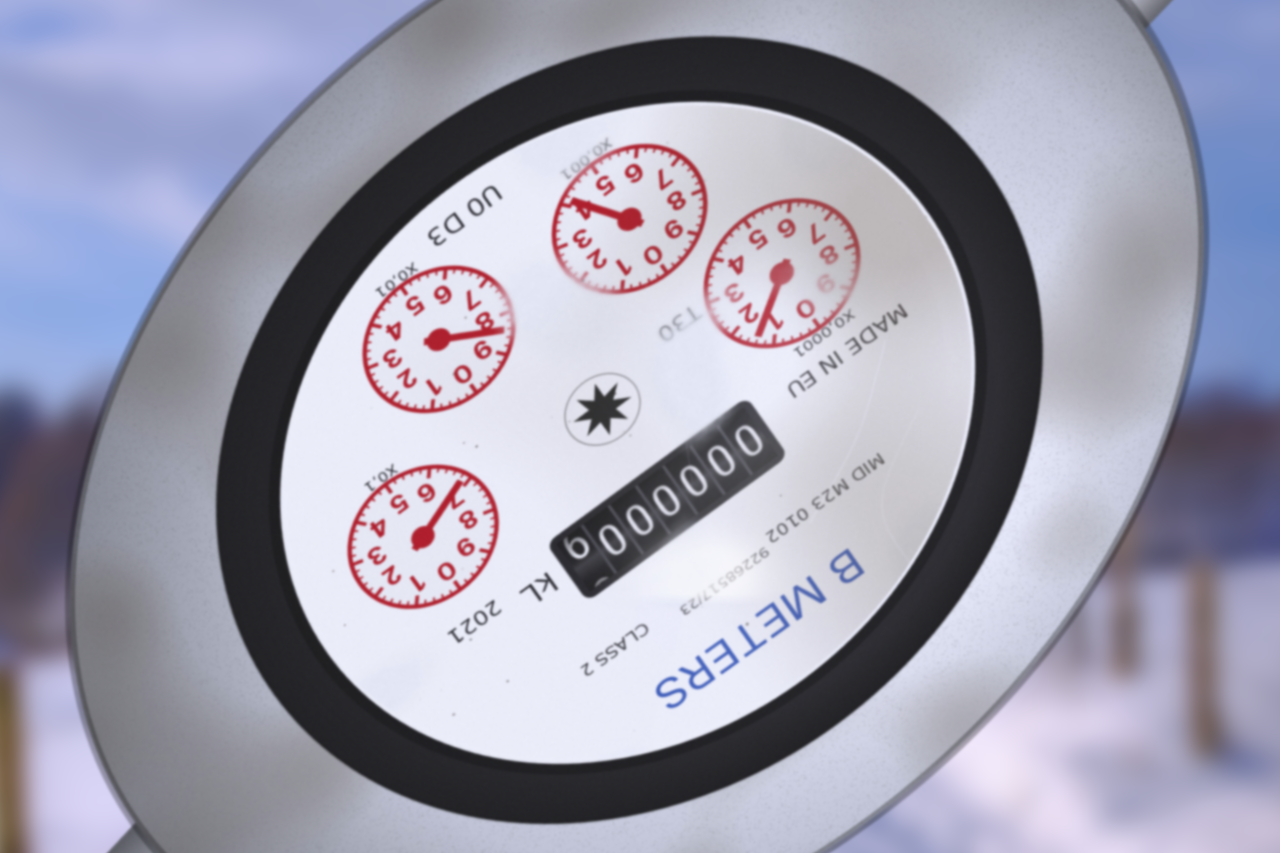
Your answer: 8.6841 kL
